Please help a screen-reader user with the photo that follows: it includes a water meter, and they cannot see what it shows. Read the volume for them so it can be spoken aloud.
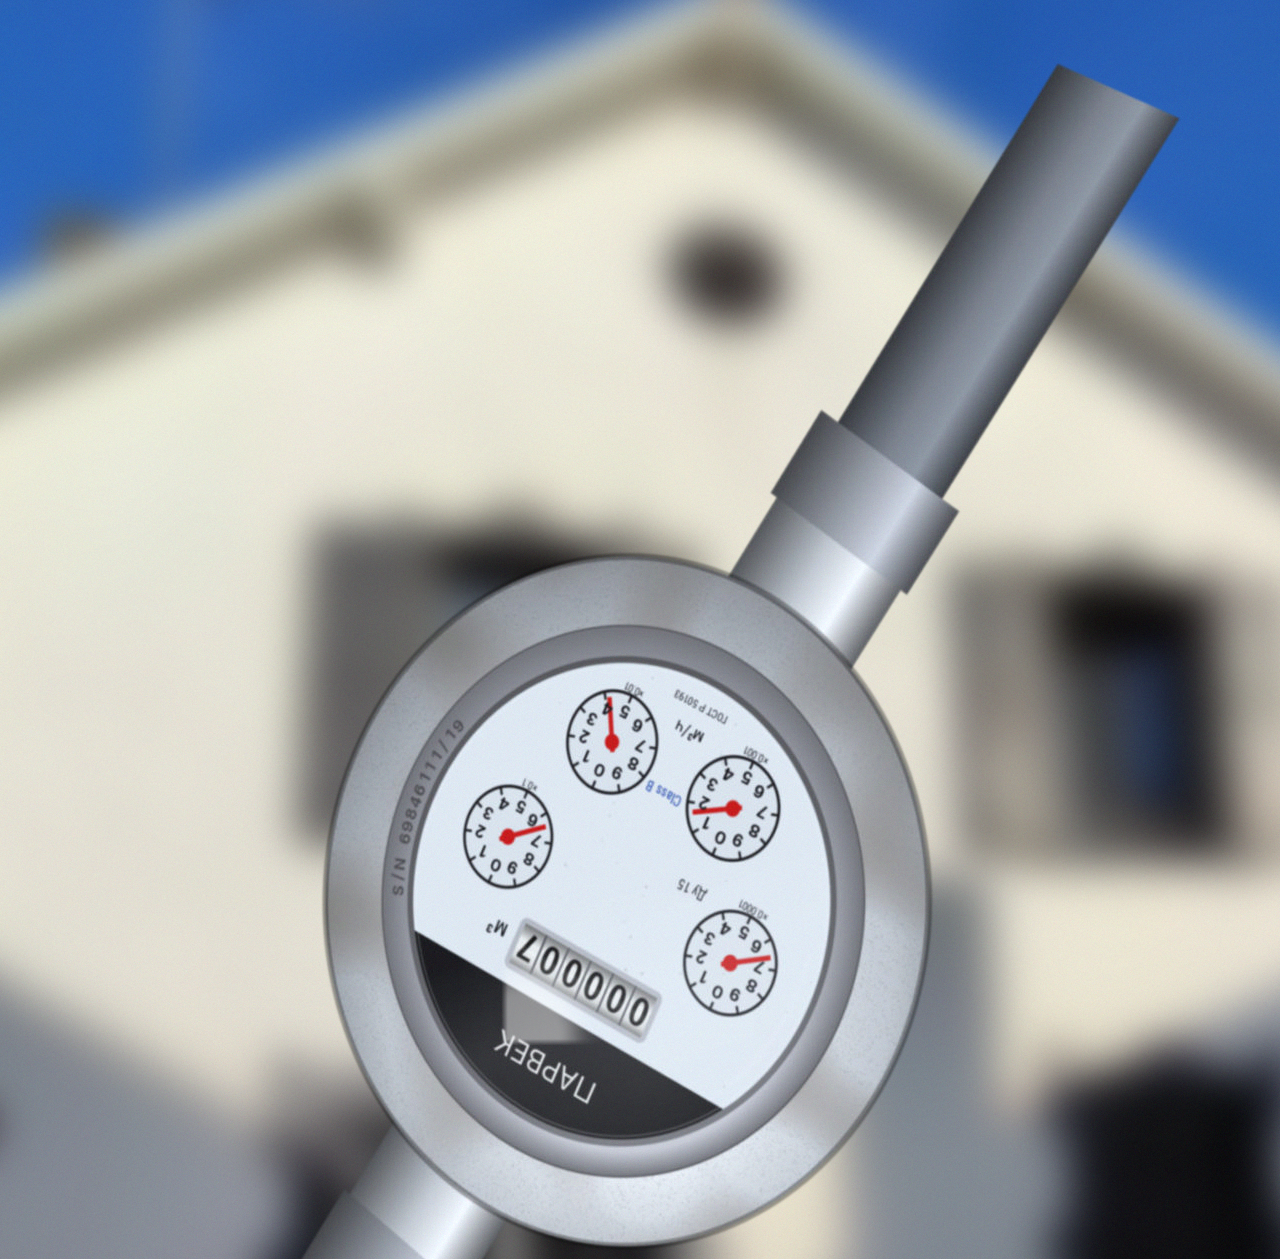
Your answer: 7.6416 m³
